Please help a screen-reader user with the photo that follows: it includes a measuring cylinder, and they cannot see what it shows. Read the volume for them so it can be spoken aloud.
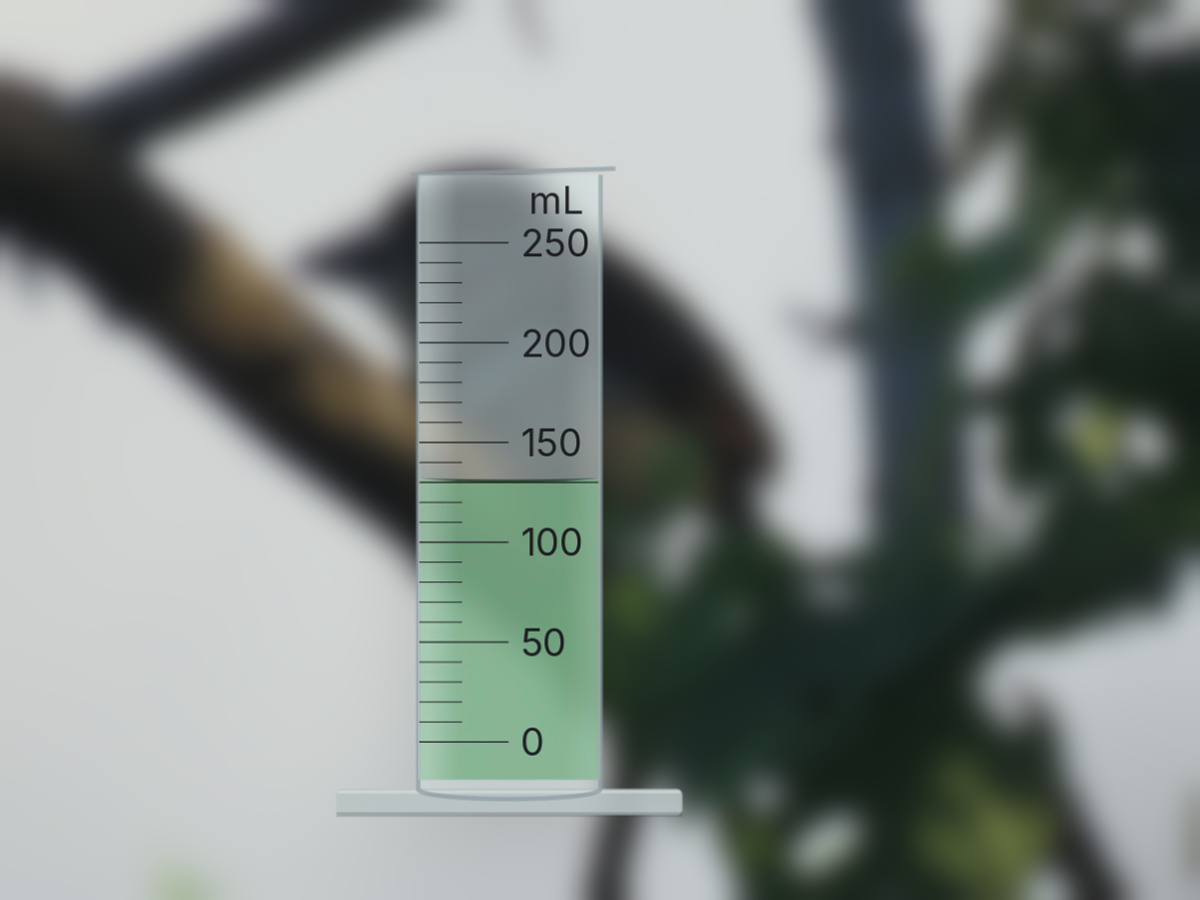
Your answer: 130 mL
